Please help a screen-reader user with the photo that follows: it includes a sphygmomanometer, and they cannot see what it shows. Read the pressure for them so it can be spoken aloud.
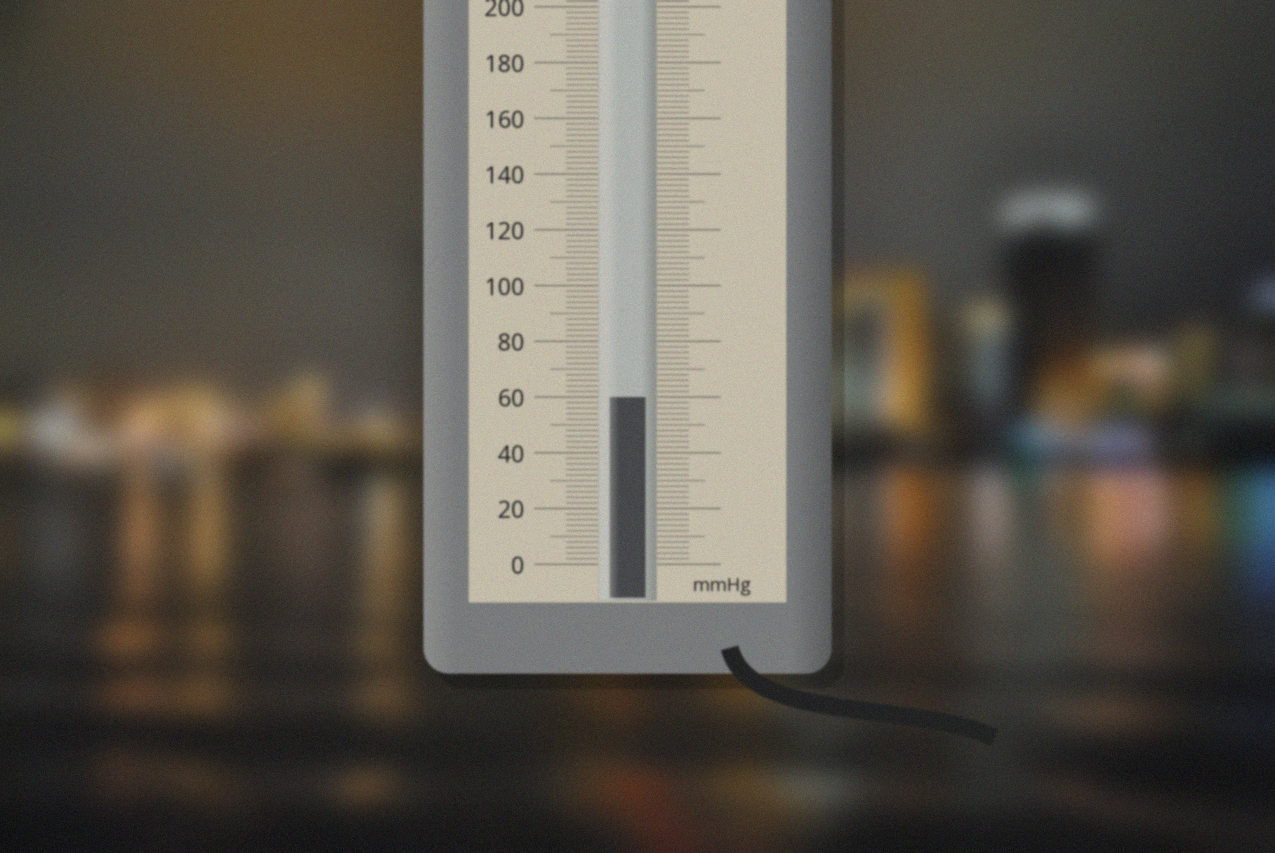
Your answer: 60 mmHg
